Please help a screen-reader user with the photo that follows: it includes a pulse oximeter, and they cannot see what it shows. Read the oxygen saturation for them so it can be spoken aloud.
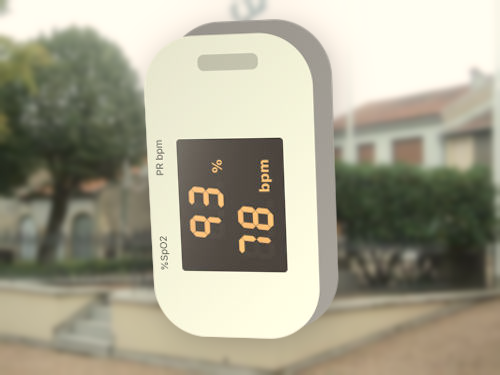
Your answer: 93 %
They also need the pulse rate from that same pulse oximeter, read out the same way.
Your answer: 78 bpm
